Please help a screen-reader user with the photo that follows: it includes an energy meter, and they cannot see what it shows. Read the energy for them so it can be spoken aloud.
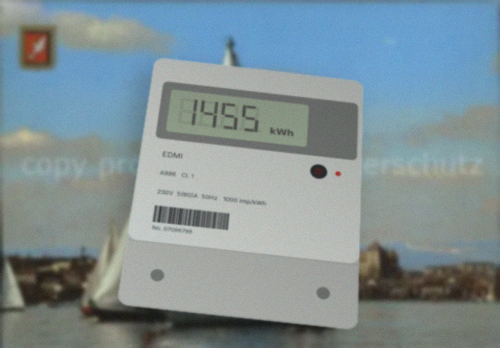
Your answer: 1455 kWh
